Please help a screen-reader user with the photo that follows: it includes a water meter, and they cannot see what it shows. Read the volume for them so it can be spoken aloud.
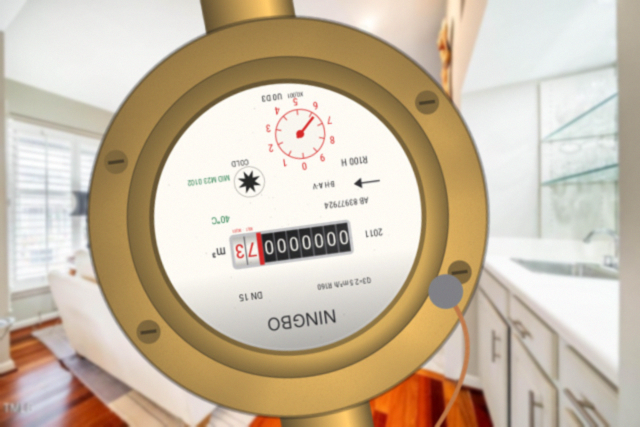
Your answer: 0.736 m³
